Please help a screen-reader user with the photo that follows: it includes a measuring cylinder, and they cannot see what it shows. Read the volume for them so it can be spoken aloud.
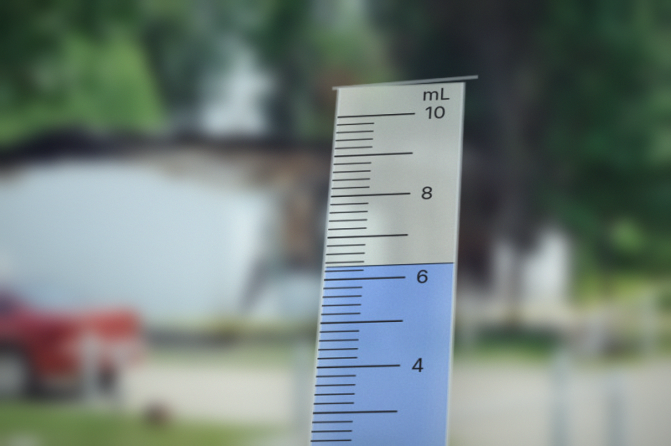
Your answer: 6.3 mL
